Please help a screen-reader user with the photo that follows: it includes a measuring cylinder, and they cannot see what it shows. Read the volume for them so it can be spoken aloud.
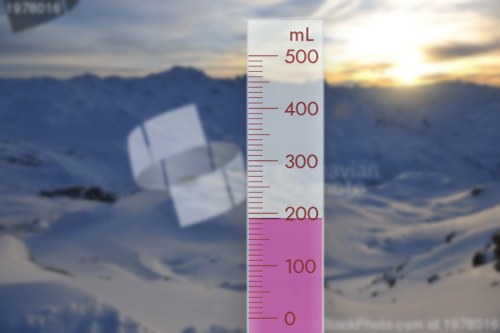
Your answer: 190 mL
